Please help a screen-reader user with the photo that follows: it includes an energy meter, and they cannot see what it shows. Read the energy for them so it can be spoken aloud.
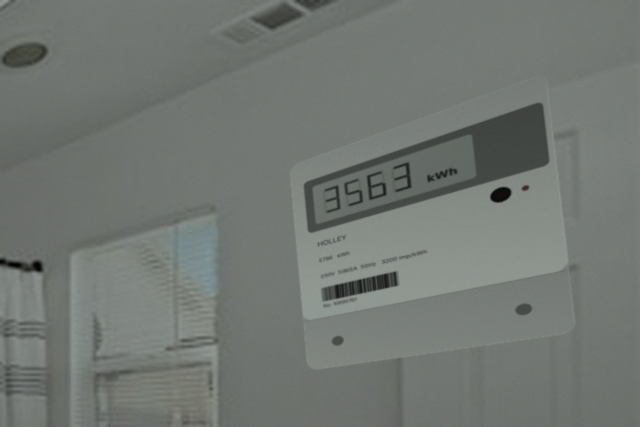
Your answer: 3563 kWh
